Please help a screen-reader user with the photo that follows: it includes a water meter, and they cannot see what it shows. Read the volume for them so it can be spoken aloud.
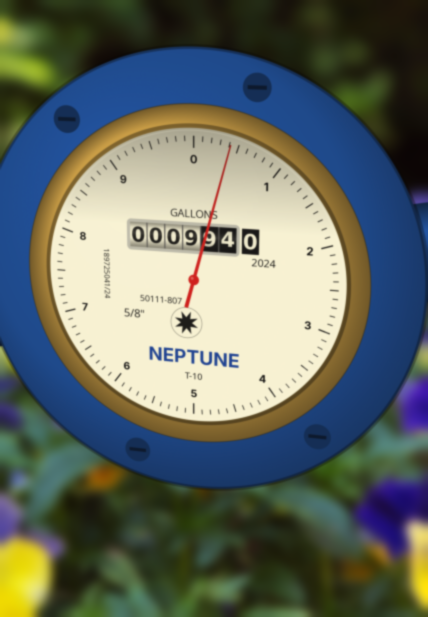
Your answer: 9940.4 gal
